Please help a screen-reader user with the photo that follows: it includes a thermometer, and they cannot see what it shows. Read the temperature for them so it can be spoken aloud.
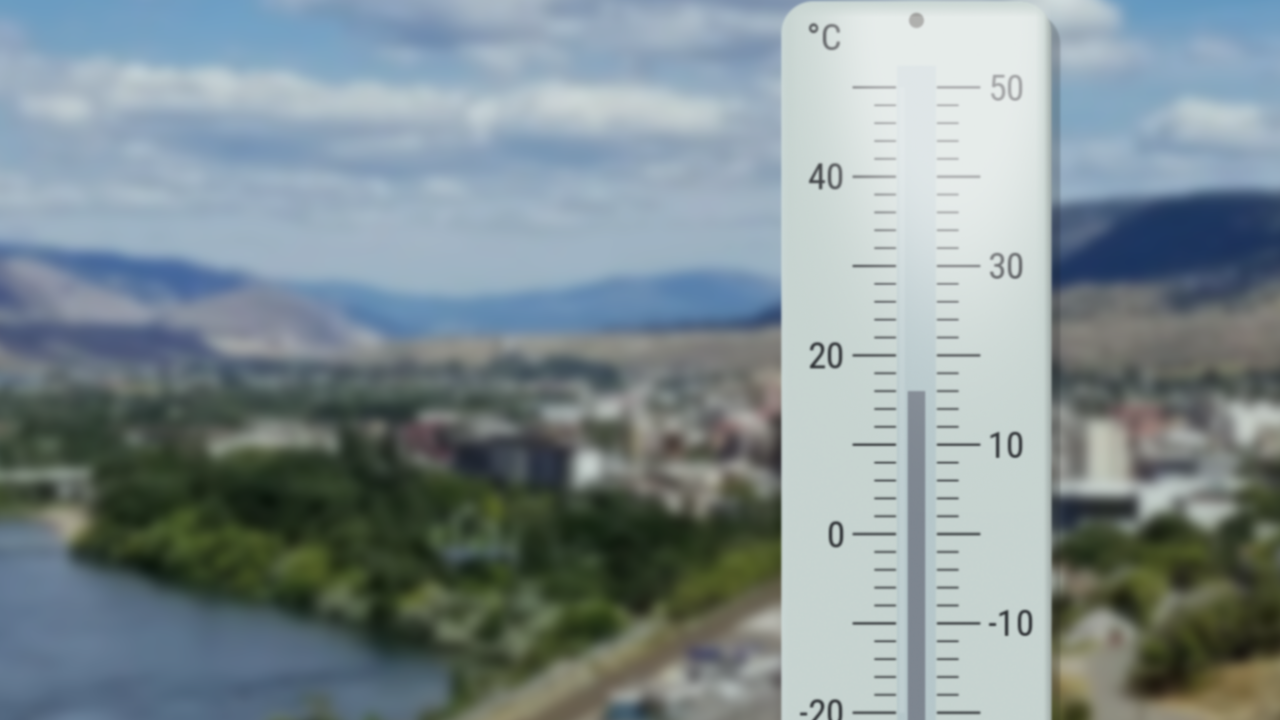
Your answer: 16 °C
